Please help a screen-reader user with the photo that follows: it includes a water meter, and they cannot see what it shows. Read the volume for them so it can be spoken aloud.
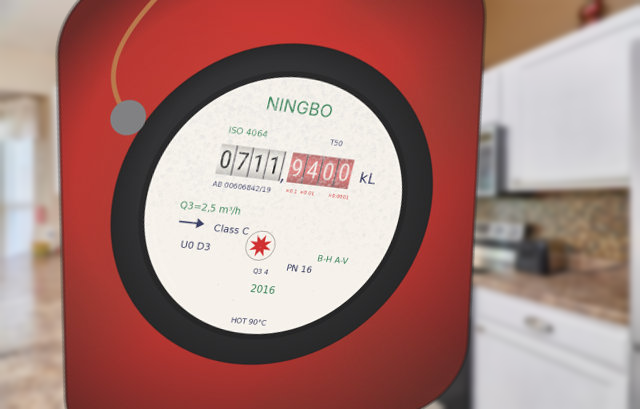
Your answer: 711.9400 kL
